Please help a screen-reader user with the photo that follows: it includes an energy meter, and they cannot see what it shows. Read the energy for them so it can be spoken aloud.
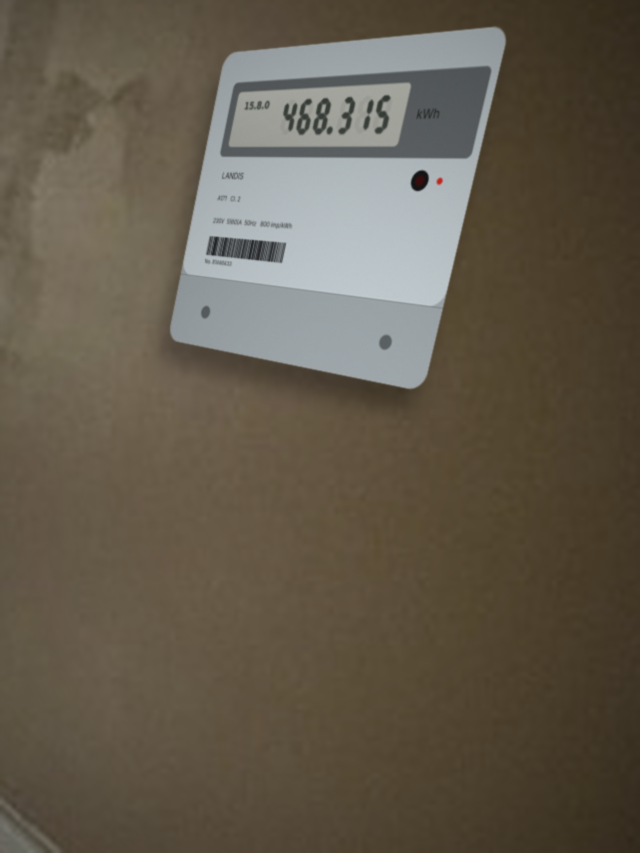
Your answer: 468.315 kWh
